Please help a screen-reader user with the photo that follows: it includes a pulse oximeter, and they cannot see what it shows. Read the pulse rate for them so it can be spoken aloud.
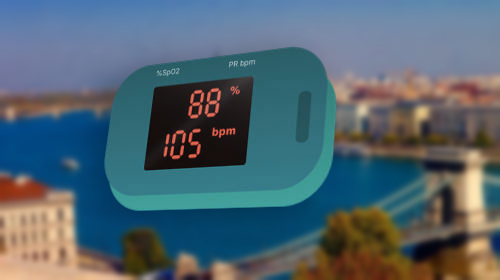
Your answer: 105 bpm
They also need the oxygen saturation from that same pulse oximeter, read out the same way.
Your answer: 88 %
